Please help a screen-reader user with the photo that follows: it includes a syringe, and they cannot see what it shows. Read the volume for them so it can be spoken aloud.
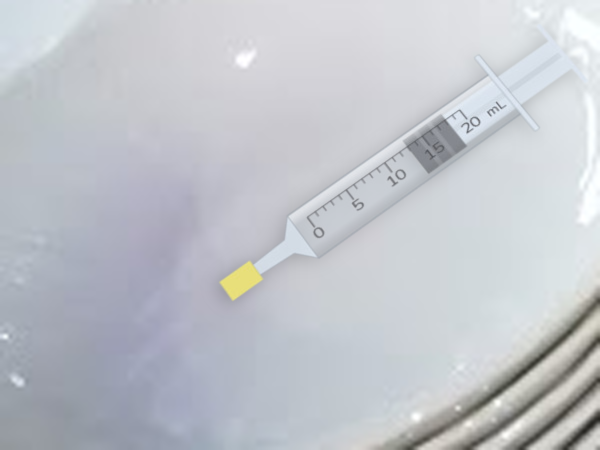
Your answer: 13 mL
